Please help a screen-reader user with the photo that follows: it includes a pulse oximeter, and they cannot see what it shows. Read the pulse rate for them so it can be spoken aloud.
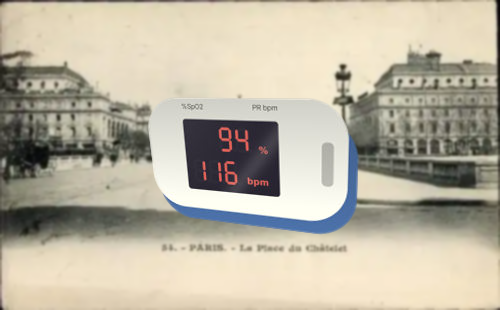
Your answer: 116 bpm
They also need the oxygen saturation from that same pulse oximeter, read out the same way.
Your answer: 94 %
